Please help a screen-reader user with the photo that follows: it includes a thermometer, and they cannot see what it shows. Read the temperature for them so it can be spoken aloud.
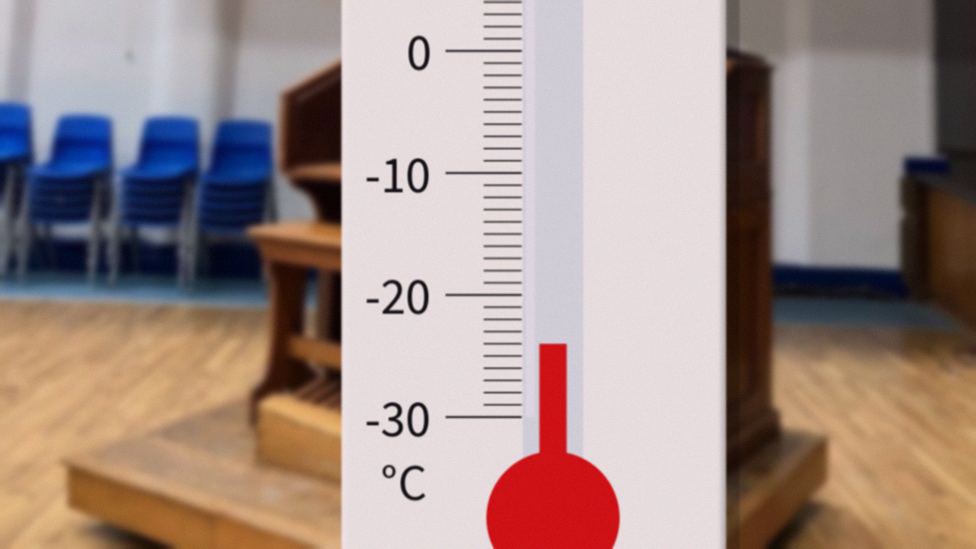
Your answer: -24 °C
